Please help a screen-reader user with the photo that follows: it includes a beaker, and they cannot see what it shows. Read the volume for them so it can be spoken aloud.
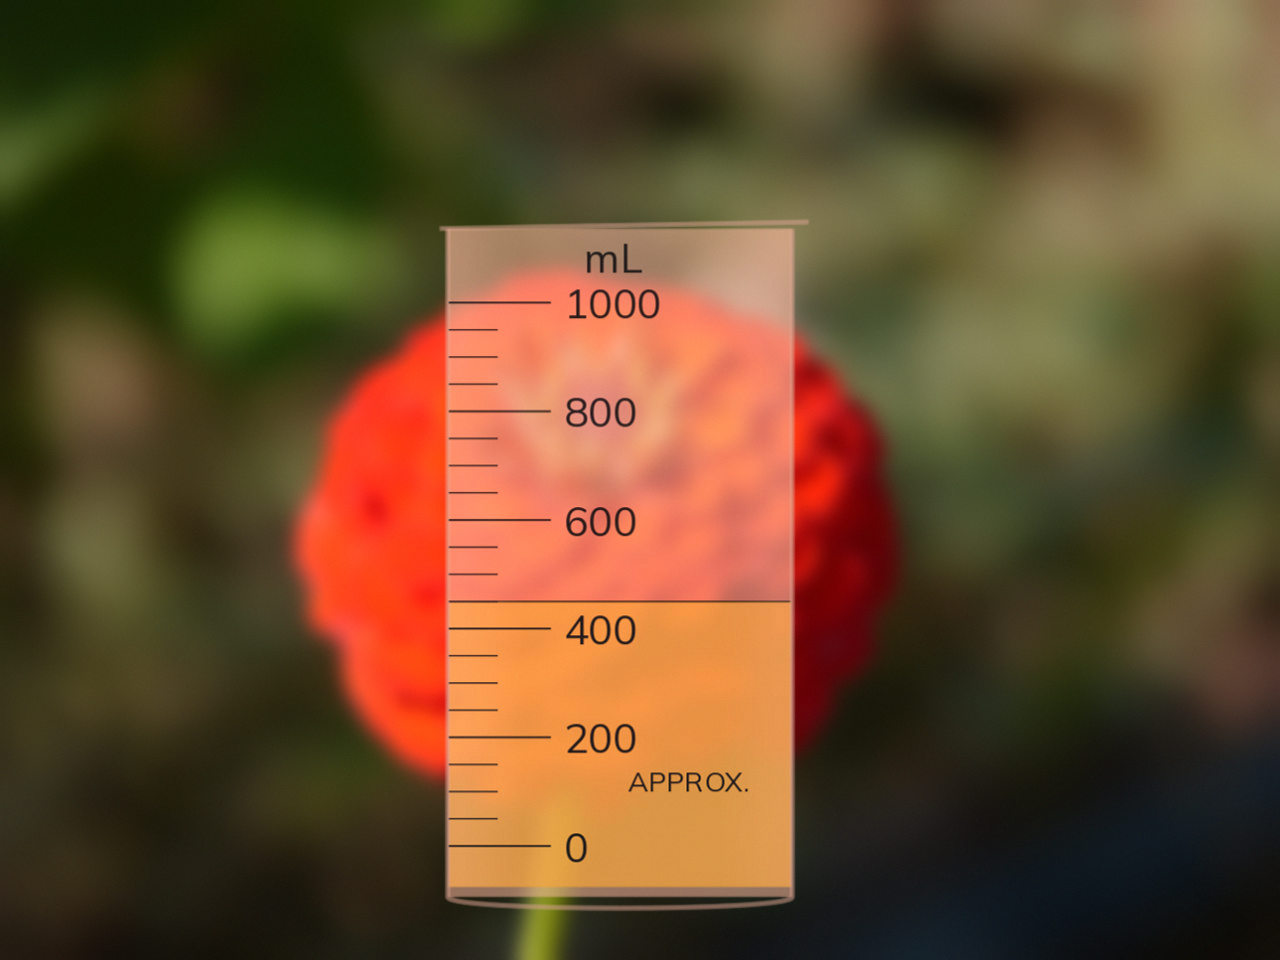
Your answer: 450 mL
